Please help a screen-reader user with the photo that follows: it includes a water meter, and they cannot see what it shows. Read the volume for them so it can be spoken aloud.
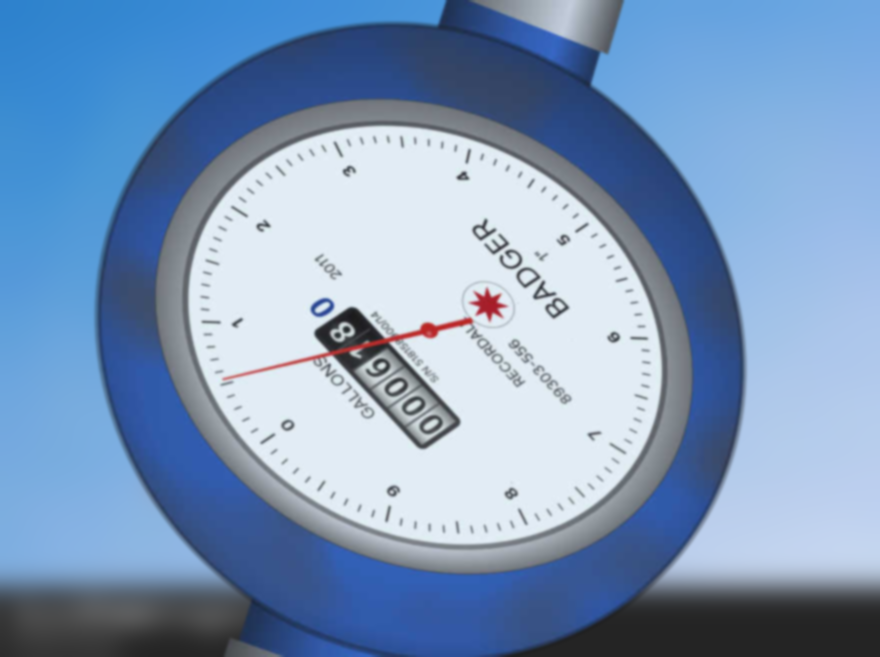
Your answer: 6180.5 gal
